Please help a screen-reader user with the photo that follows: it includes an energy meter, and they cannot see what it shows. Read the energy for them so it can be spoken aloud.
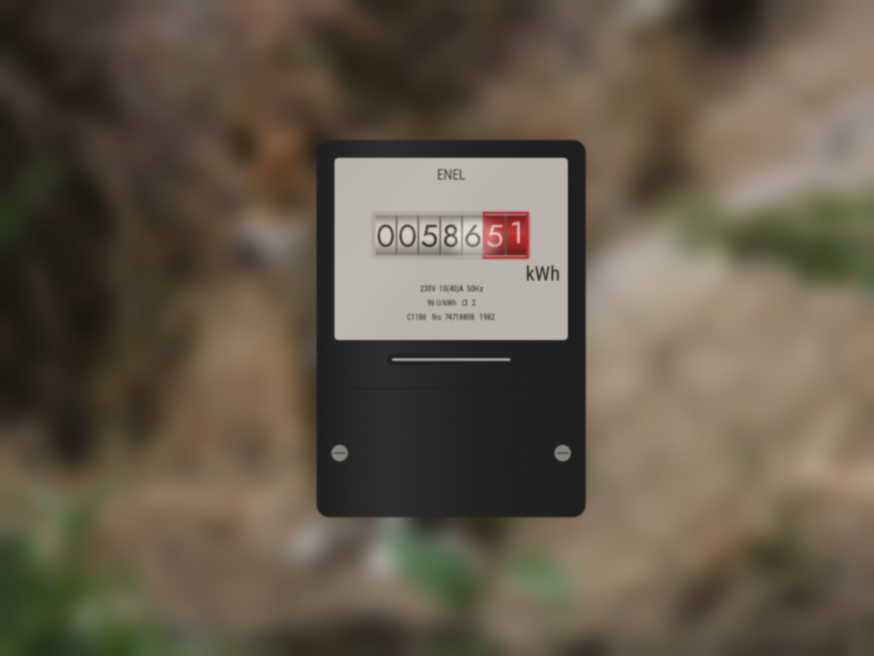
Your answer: 586.51 kWh
